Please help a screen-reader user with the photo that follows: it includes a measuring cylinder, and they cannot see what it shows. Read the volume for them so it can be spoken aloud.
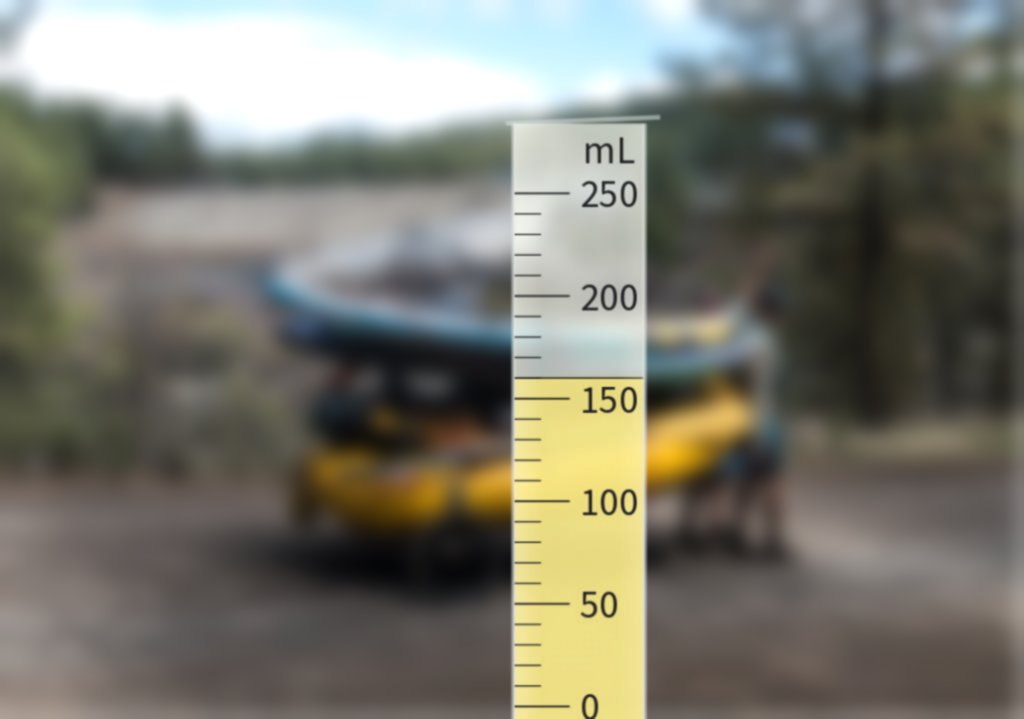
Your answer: 160 mL
